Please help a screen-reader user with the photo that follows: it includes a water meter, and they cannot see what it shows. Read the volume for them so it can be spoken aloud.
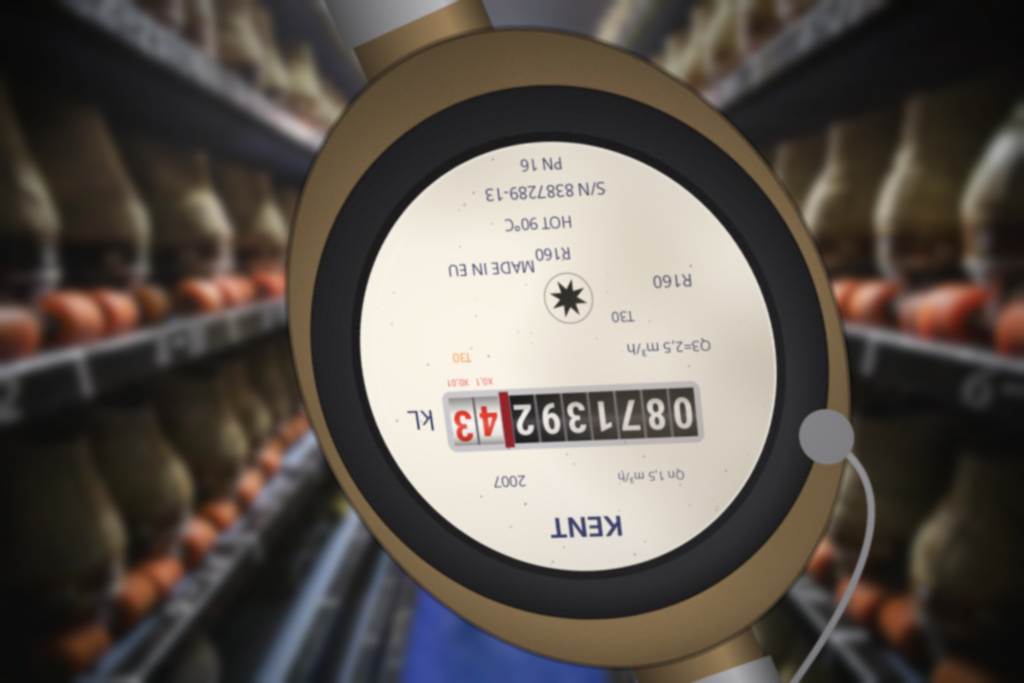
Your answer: 871392.43 kL
